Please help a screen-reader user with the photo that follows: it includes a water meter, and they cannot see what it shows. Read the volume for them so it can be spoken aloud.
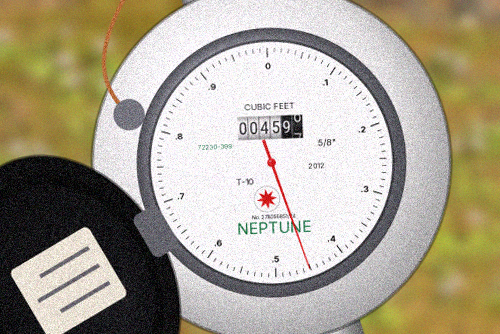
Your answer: 4596.45 ft³
